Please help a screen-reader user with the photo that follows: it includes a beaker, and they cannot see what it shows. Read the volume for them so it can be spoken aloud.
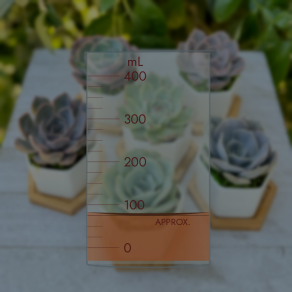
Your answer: 75 mL
